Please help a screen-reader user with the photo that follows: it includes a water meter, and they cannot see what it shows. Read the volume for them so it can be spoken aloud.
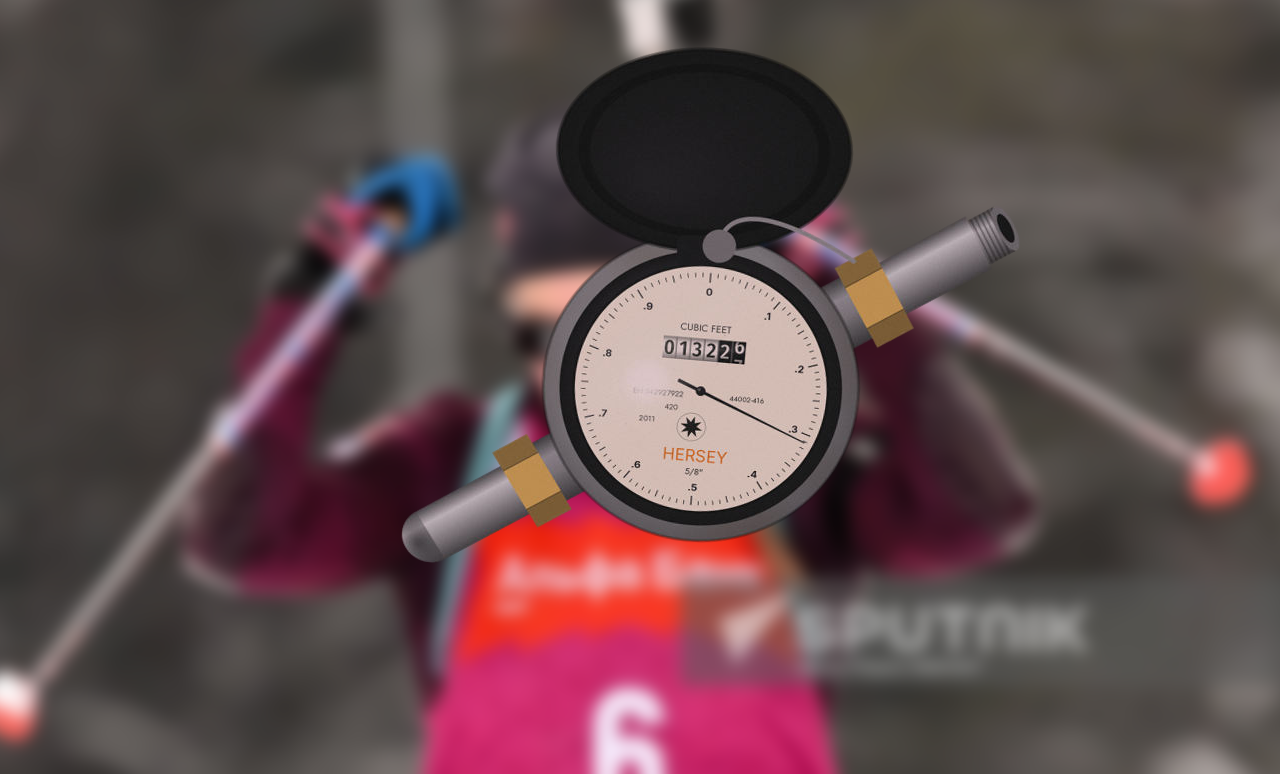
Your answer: 13226.31 ft³
